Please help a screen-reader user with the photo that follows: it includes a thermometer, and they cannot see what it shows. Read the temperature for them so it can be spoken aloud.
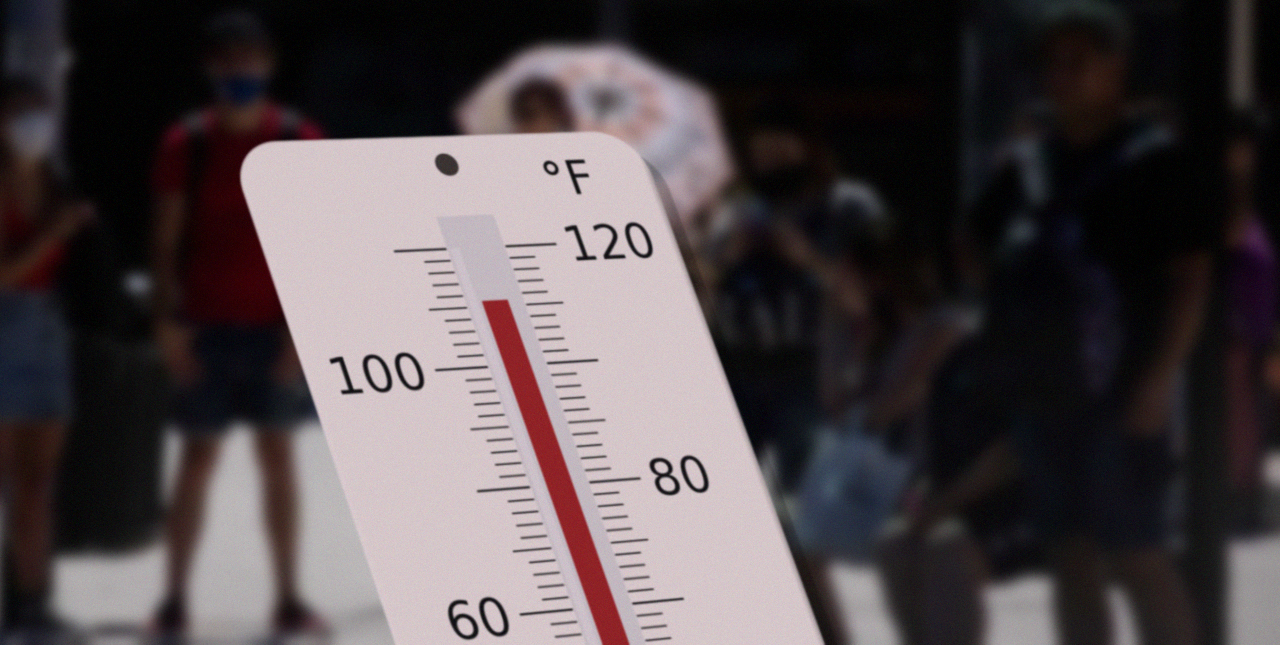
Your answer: 111 °F
